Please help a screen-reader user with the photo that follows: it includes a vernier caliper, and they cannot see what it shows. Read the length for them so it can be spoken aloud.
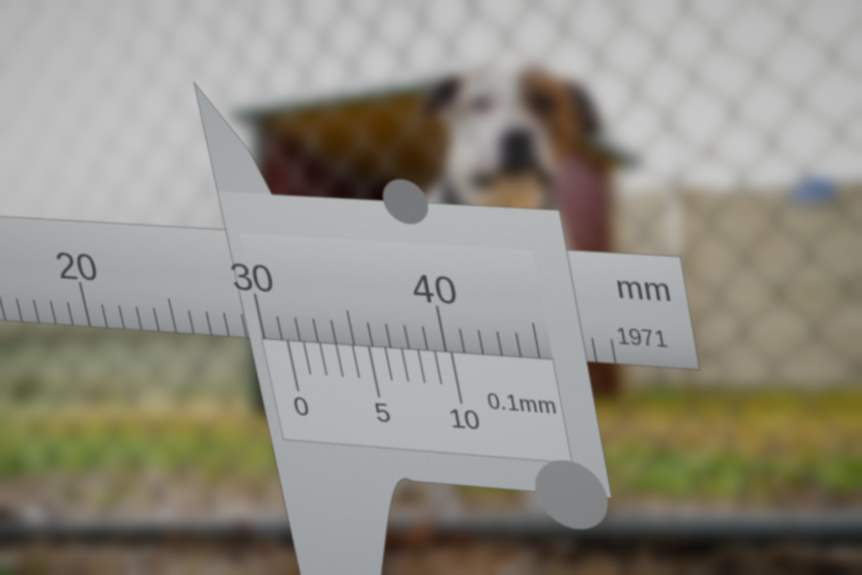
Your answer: 31.3 mm
